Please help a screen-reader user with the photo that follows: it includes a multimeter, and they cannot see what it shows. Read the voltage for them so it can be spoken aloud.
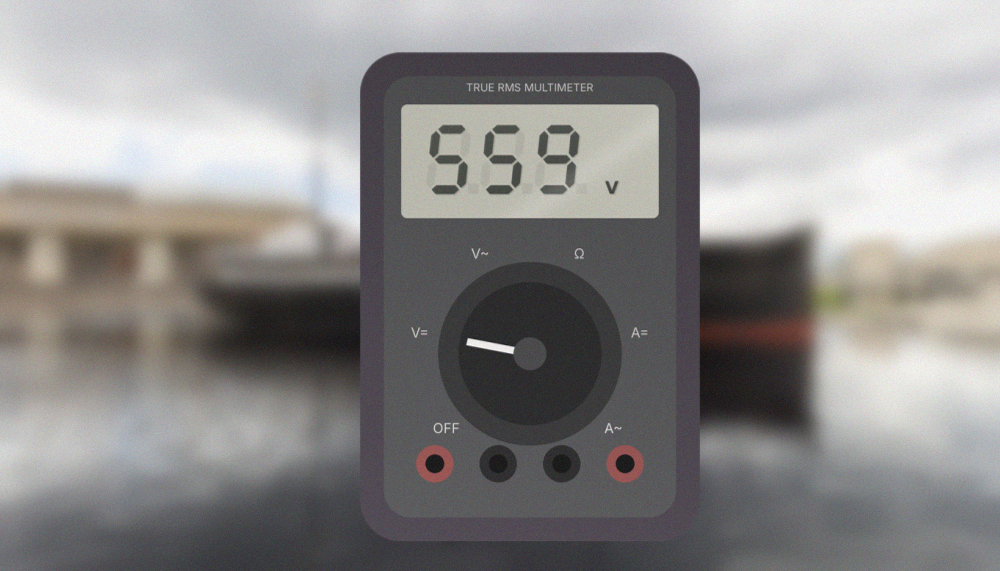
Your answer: 559 V
